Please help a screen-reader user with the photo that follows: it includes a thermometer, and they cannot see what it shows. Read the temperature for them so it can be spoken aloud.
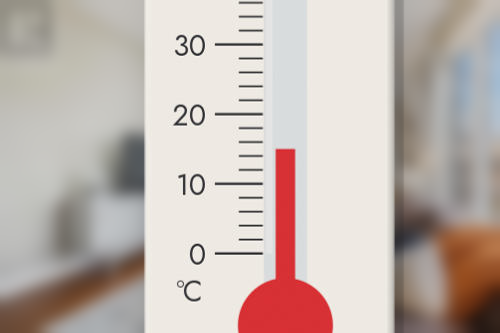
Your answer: 15 °C
